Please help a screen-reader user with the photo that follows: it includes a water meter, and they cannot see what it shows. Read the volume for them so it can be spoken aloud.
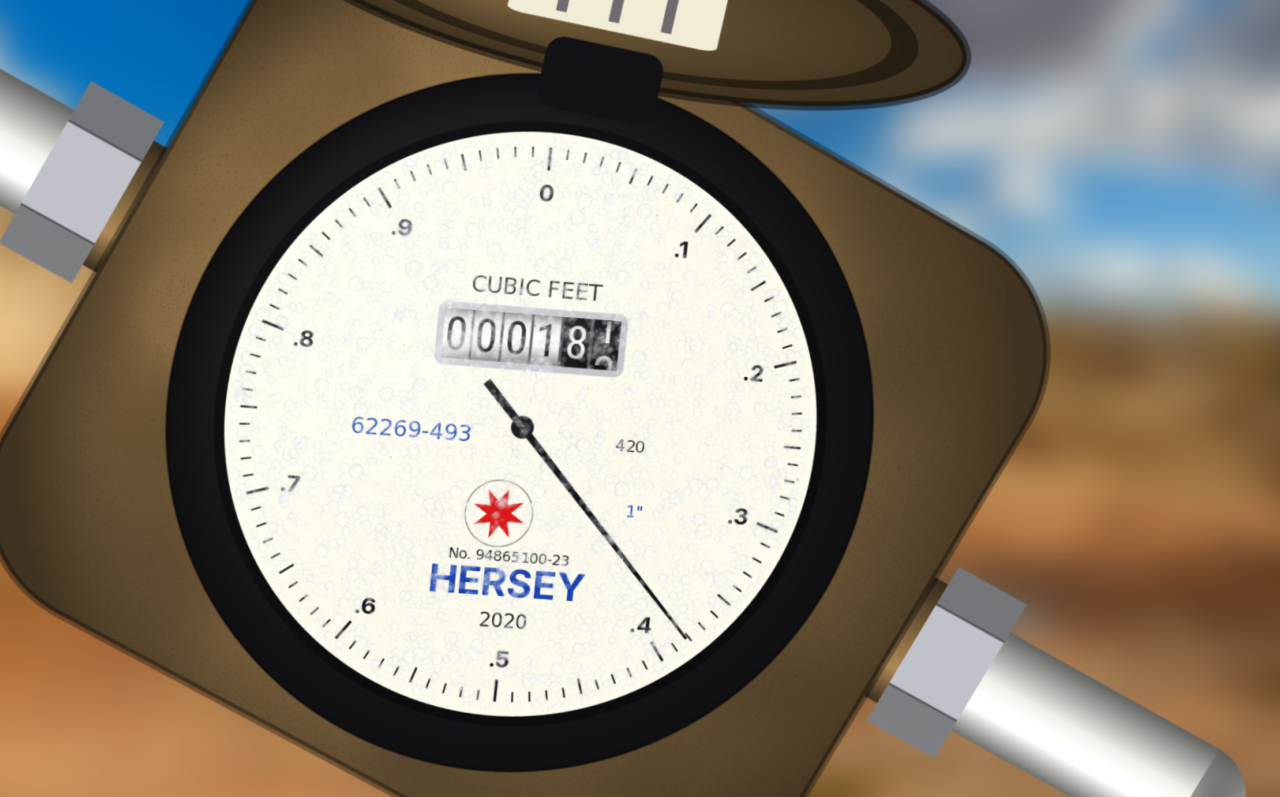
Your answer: 181.38 ft³
